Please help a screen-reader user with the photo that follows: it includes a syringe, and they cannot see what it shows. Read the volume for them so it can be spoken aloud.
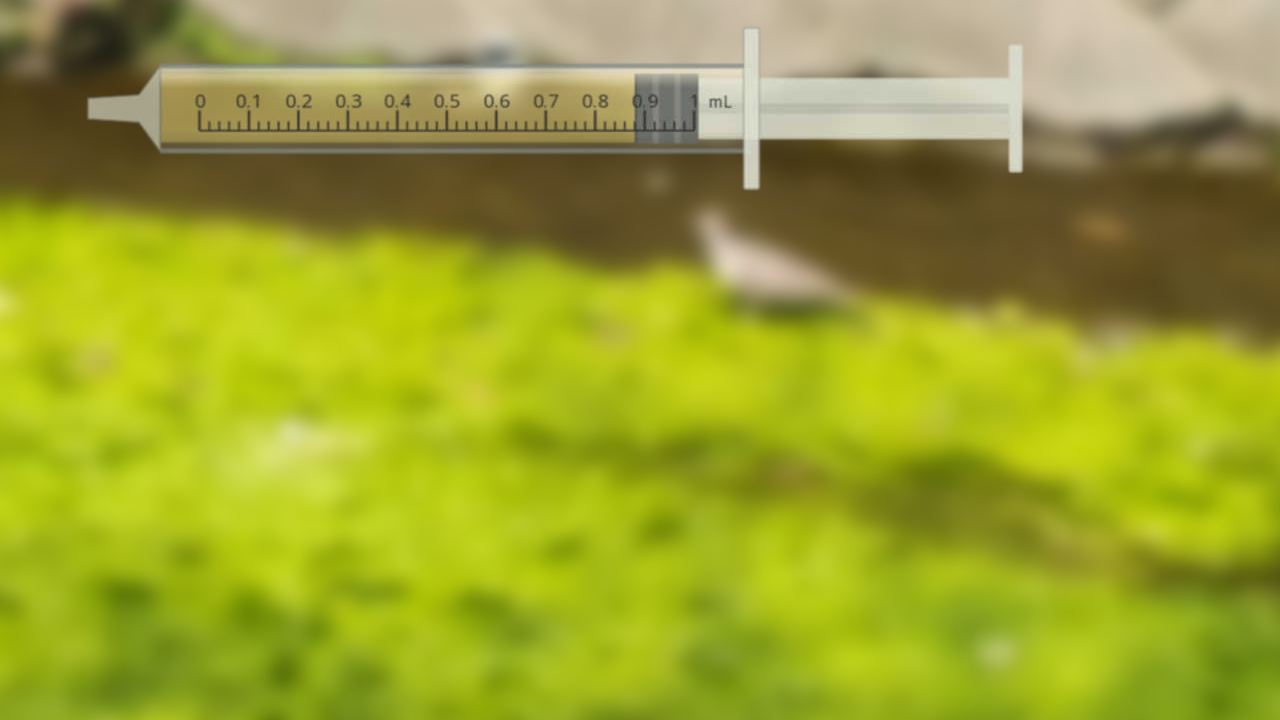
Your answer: 0.88 mL
